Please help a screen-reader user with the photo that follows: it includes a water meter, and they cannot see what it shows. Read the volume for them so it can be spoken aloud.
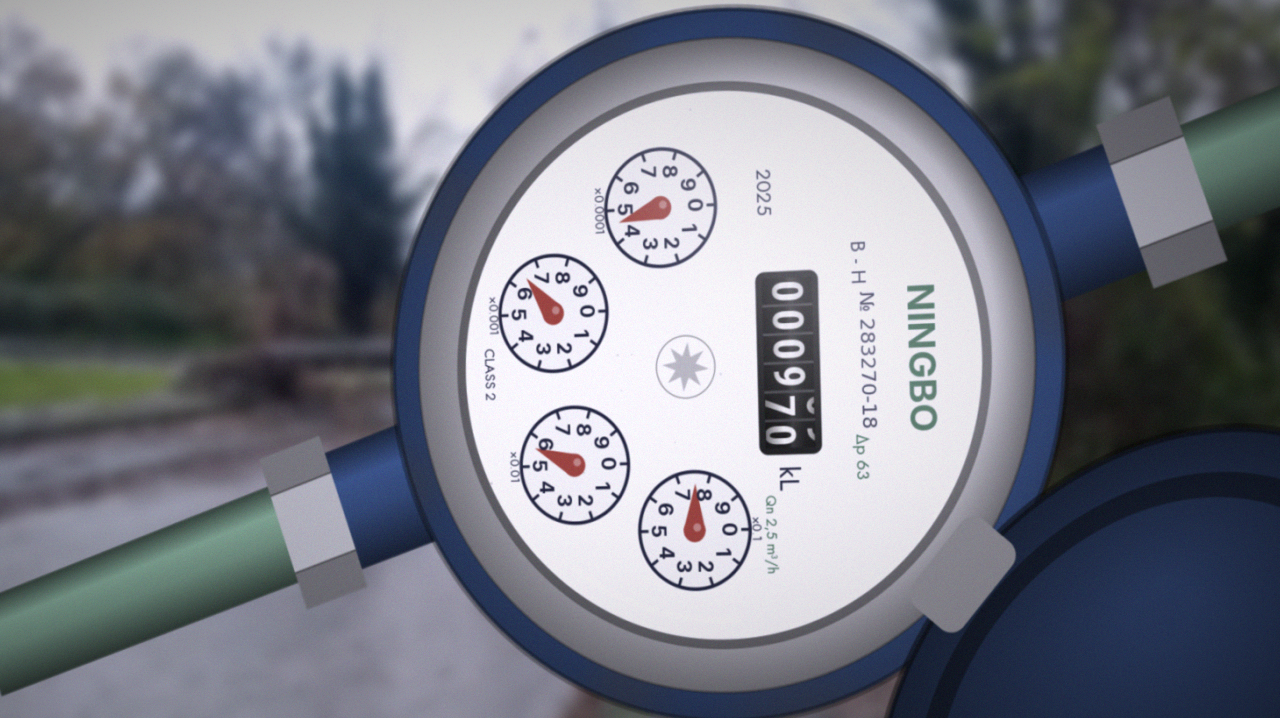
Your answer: 969.7564 kL
